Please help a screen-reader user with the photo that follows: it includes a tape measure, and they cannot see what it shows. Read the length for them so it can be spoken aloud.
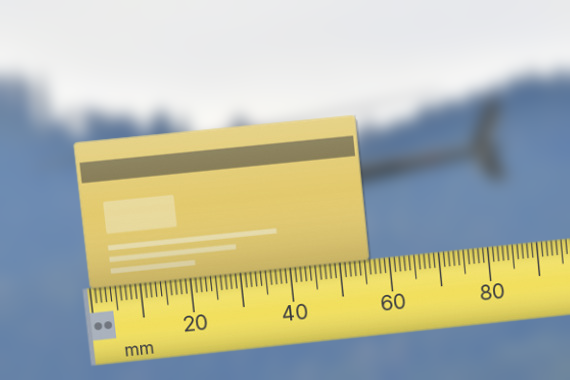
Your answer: 56 mm
